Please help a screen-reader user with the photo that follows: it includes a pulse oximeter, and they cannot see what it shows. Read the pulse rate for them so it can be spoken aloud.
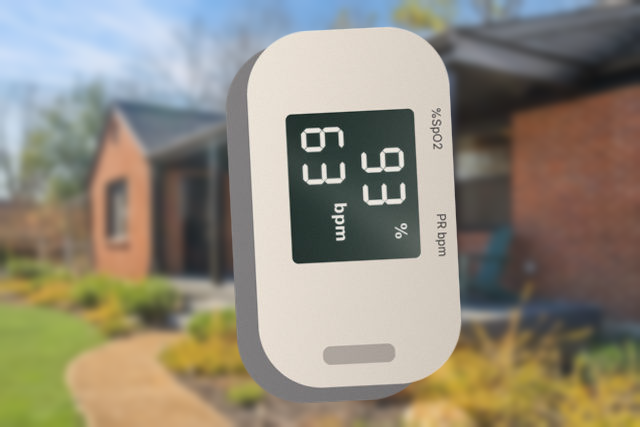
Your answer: 63 bpm
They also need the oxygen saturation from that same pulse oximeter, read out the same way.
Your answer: 93 %
